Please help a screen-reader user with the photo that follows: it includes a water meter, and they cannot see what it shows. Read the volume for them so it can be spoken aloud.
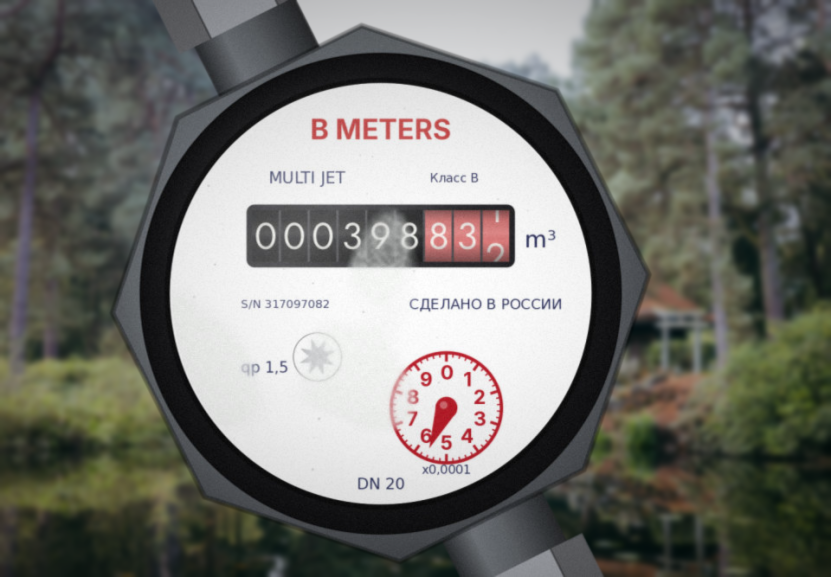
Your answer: 398.8315 m³
